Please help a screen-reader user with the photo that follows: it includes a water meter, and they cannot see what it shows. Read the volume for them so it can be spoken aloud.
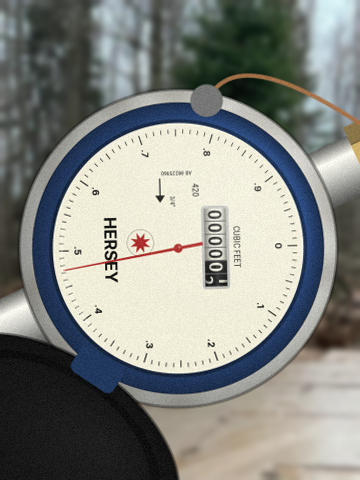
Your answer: 1.47 ft³
